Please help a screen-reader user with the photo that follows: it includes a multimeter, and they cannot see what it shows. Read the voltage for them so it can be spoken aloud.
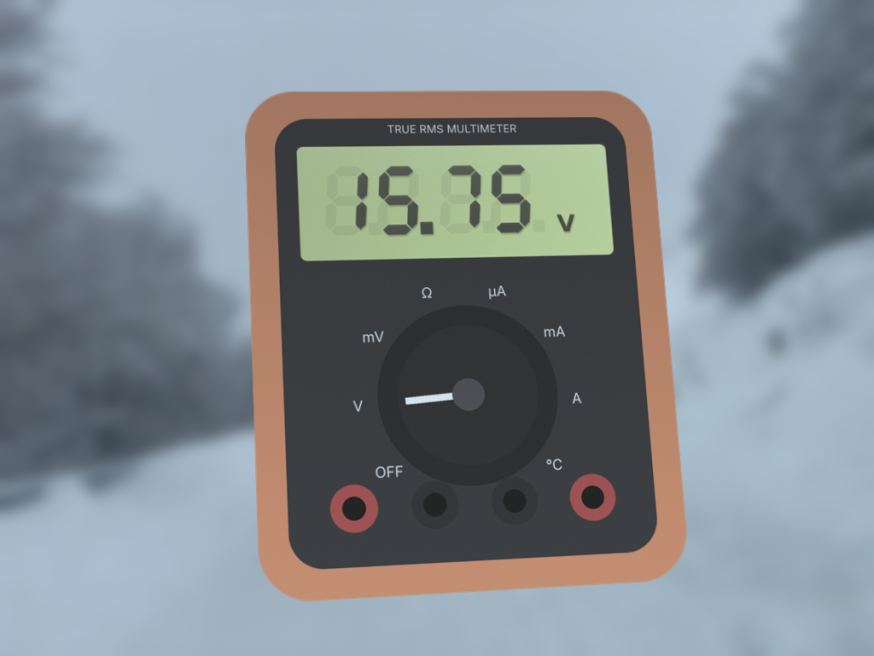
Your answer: 15.75 V
